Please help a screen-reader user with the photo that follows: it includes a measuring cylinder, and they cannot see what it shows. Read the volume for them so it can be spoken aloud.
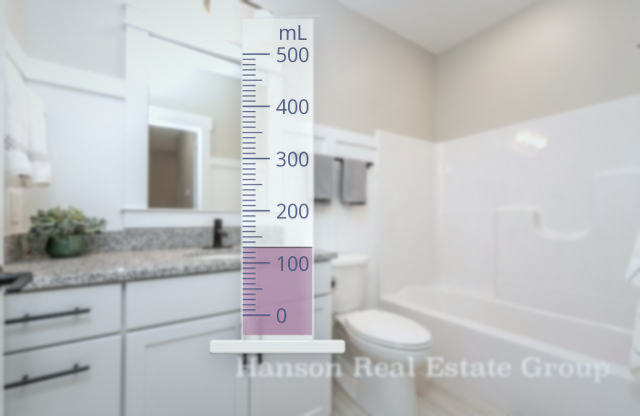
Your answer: 130 mL
